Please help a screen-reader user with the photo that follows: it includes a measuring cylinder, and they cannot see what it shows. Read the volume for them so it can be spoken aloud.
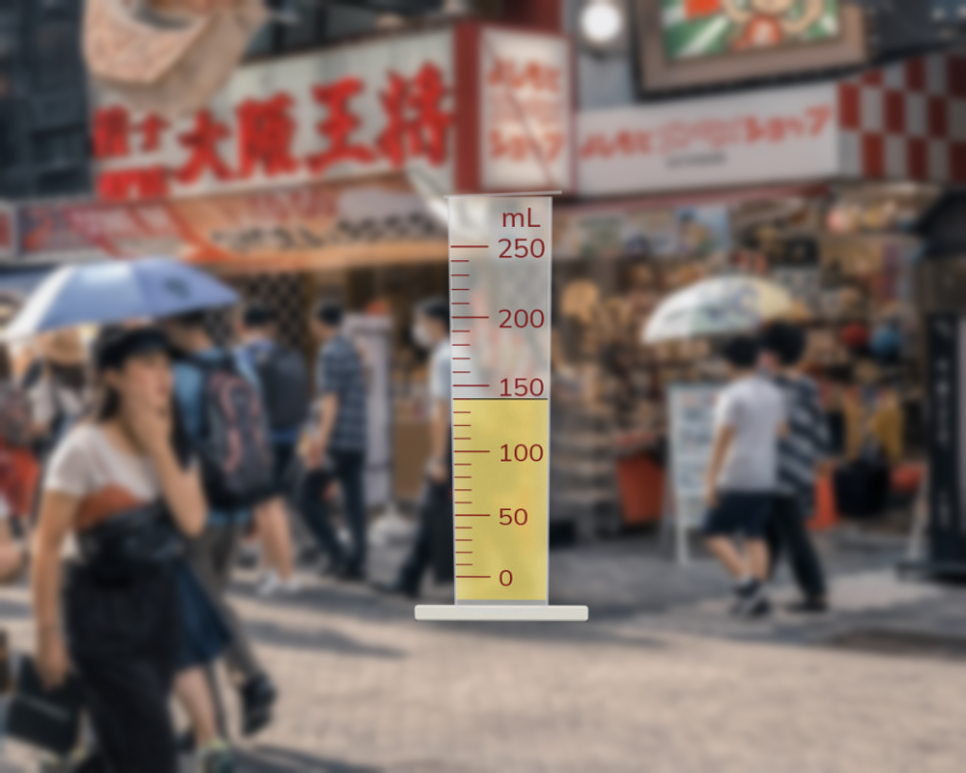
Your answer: 140 mL
